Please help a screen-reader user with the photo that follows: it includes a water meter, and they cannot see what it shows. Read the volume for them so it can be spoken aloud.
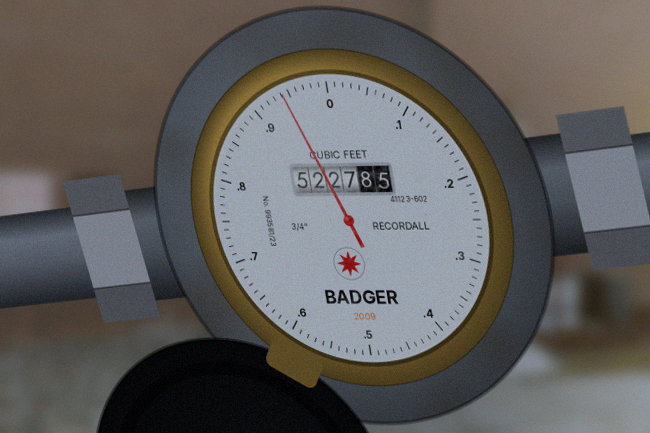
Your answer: 522784.94 ft³
